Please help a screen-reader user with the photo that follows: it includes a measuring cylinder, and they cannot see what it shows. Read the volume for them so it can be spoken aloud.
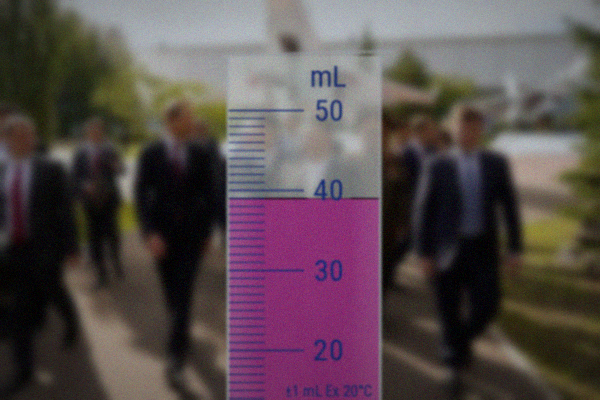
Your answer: 39 mL
